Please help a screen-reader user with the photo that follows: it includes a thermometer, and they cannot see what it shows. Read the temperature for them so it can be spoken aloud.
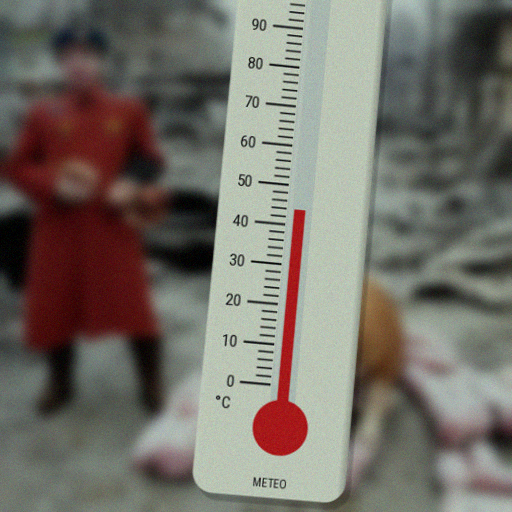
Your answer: 44 °C
